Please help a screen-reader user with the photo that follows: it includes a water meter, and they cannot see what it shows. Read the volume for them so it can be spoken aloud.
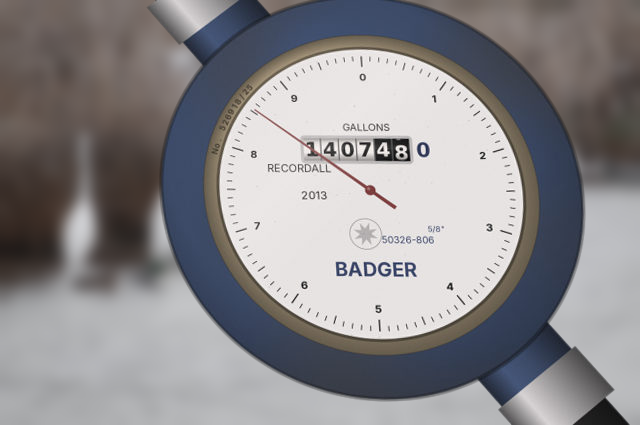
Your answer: 1407478.5 gal
